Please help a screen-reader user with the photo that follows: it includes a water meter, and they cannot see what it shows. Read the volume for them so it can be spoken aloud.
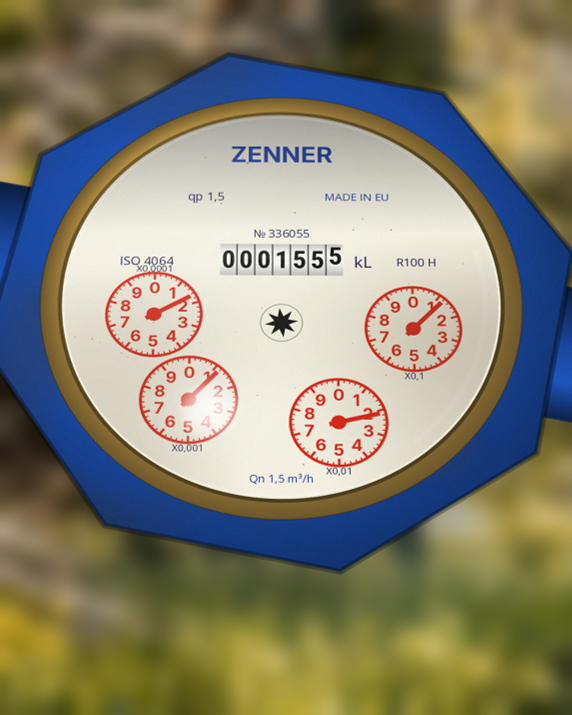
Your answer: 1555.1211 kL
